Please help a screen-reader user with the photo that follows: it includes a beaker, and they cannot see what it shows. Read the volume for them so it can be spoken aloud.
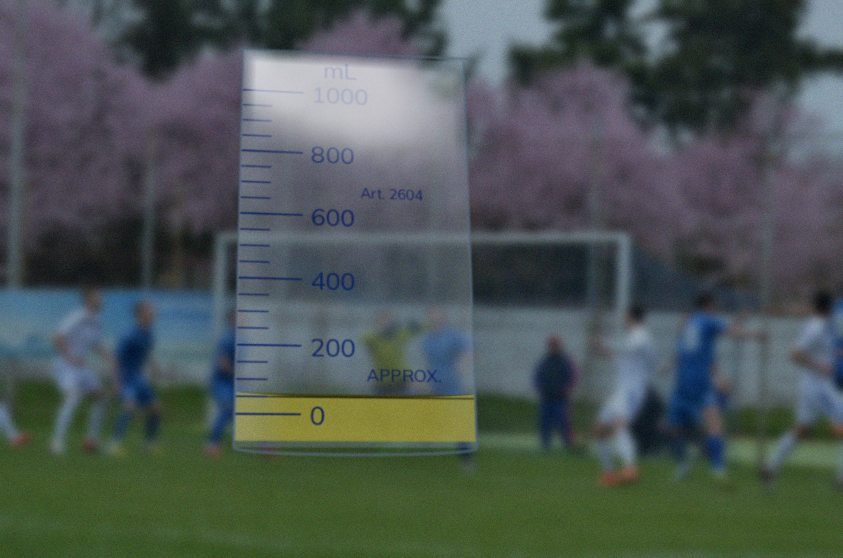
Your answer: 50 mL
